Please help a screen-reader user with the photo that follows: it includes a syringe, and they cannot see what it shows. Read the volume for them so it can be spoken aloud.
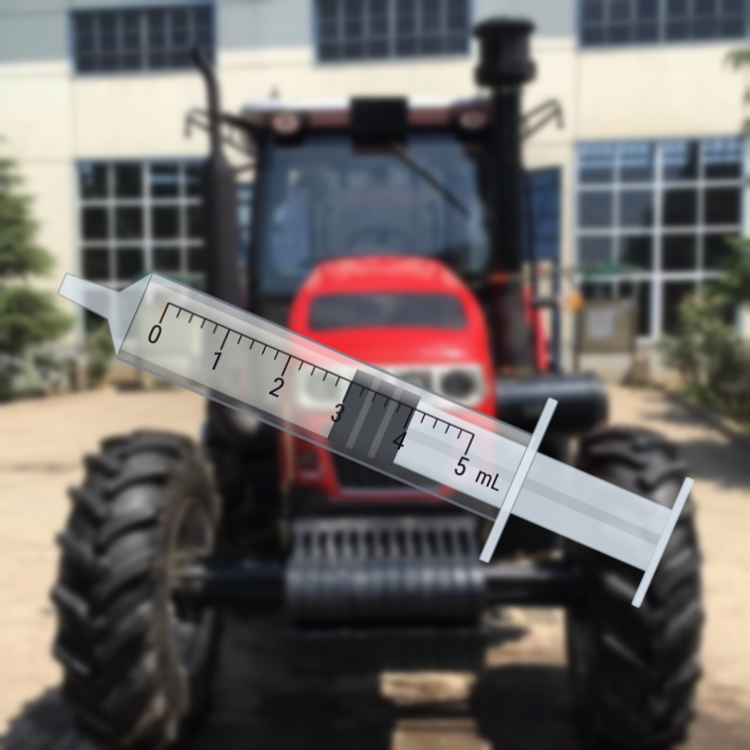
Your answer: 3 mL
